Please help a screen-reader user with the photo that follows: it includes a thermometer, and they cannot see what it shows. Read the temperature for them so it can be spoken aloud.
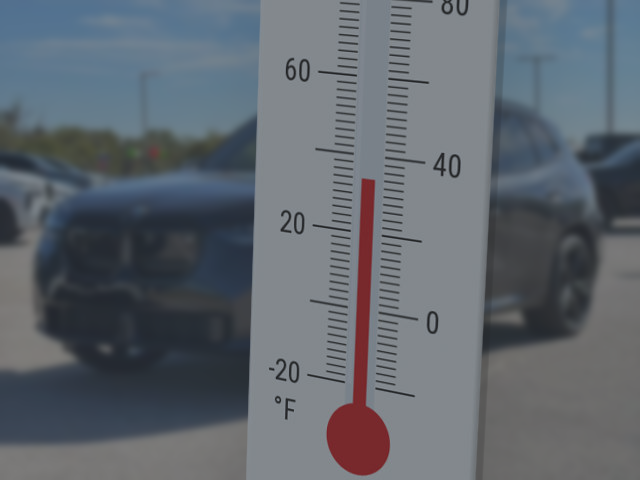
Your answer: 34 °F
